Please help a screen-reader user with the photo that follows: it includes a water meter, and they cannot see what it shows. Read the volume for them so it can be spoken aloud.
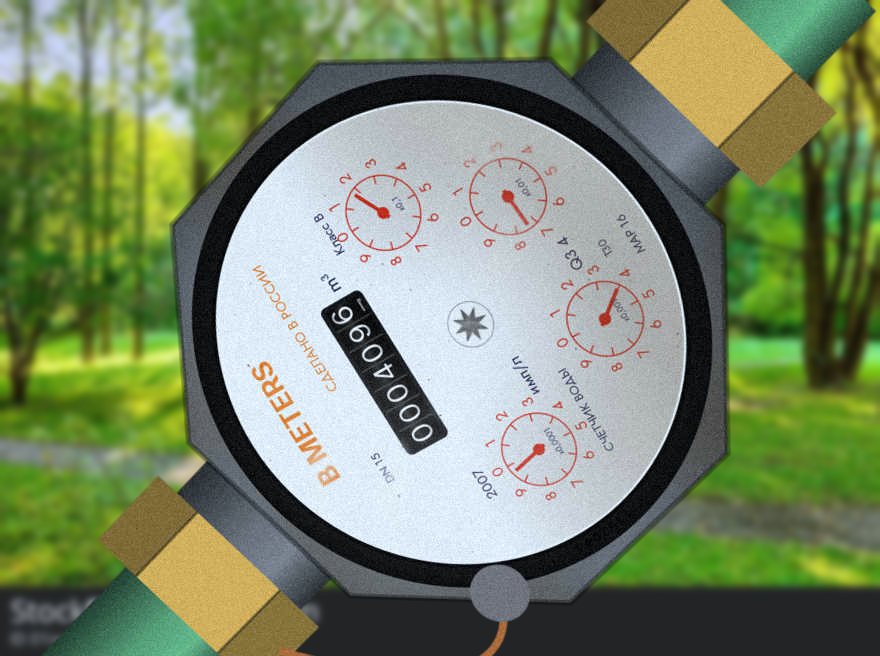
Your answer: 4096.1739 m³
